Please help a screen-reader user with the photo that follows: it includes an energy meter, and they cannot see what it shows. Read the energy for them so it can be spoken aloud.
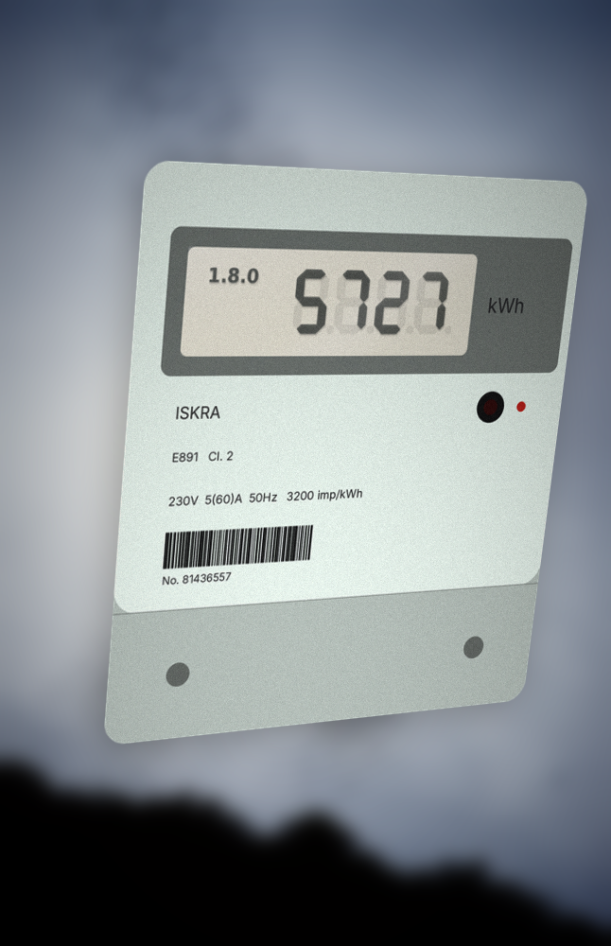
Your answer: 5727 kWh
